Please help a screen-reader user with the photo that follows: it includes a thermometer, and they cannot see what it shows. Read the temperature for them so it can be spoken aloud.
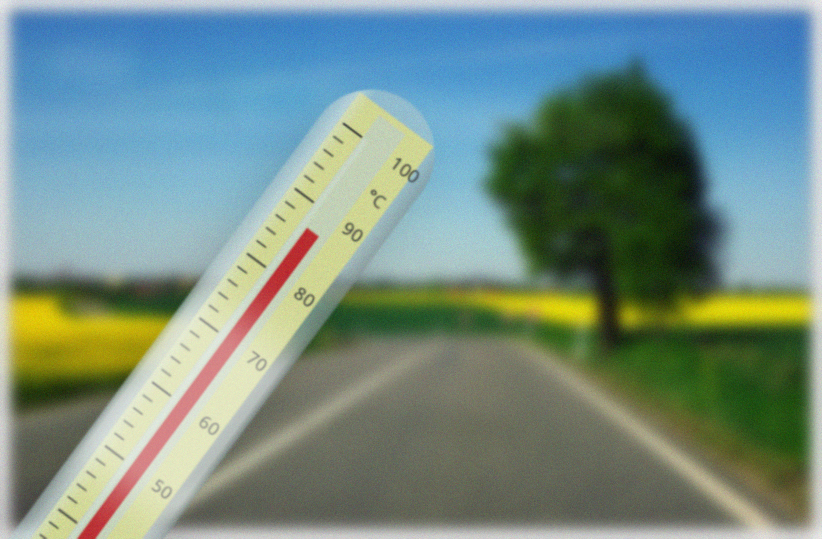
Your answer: 87 °C
